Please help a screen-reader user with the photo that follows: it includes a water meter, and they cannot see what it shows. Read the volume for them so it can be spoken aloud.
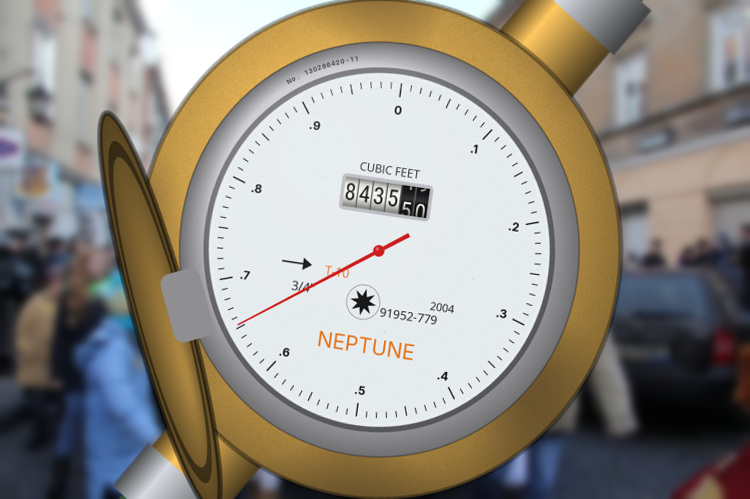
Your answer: 843549.65 ft³
